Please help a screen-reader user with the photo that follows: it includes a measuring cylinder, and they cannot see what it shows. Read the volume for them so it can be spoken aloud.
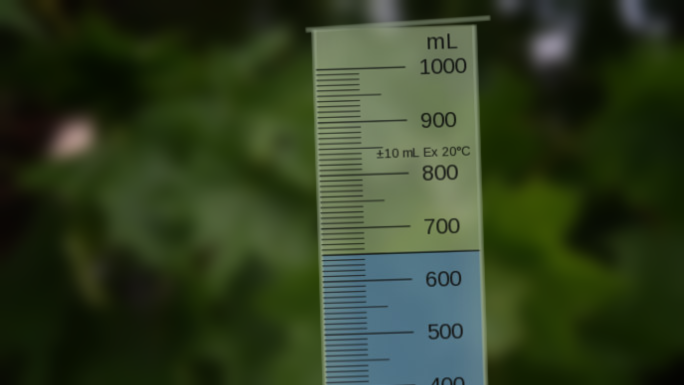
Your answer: 650 mL
